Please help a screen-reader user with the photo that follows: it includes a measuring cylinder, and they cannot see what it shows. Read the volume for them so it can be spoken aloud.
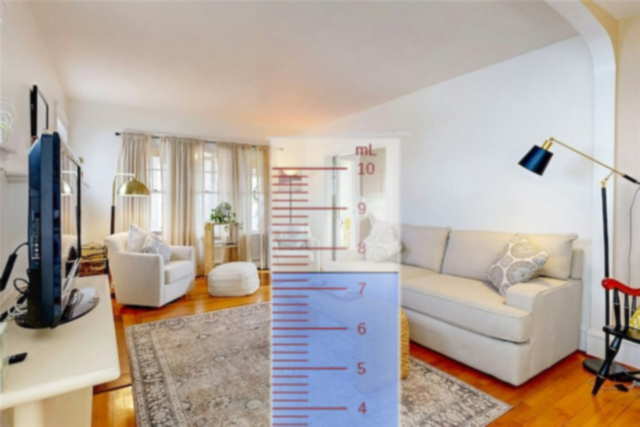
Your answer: 7.4 mL
